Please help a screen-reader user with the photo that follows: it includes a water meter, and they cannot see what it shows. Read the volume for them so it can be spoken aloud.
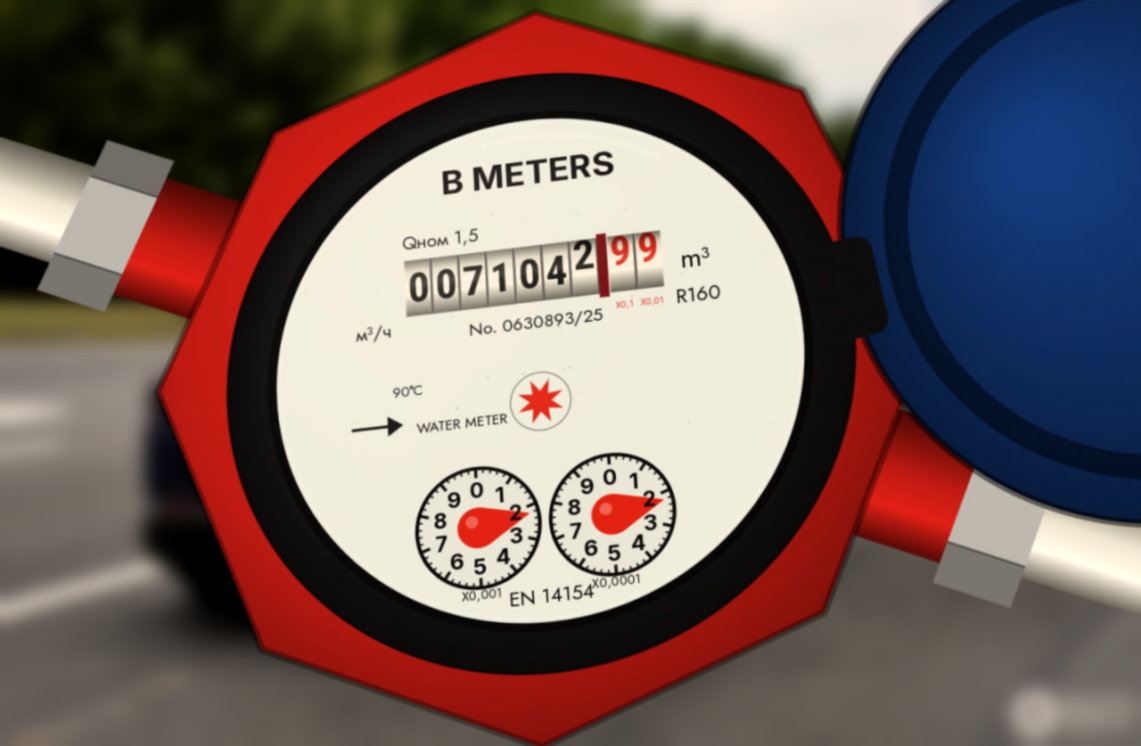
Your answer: 71042.9922 m³
